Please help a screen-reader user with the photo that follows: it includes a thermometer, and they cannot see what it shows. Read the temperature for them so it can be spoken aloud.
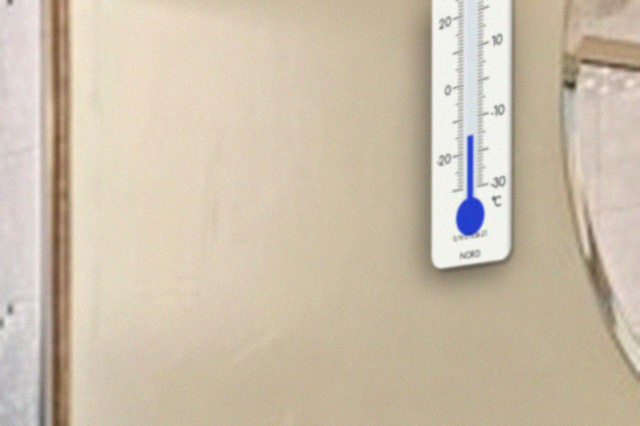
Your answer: -15 °C
